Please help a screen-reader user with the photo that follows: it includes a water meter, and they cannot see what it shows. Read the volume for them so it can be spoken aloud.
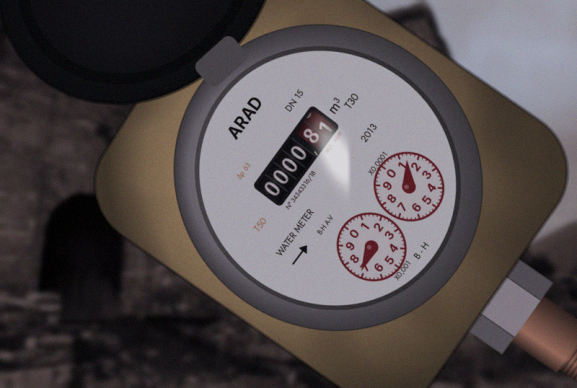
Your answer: 0.8071 m³
